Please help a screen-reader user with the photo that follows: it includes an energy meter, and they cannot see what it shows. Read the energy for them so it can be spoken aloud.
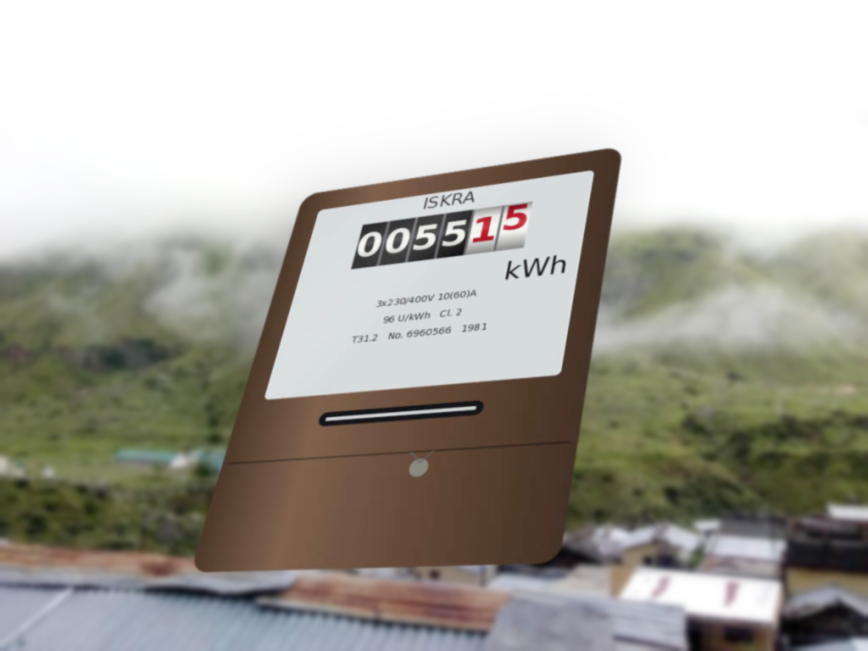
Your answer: 55.15 kWh
